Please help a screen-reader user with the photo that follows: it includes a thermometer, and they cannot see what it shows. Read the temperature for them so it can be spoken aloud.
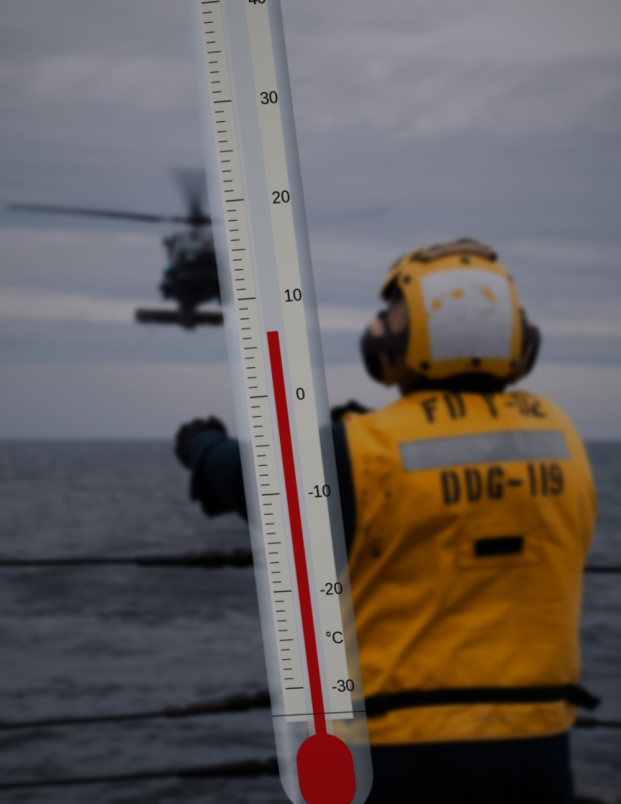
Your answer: 6.5 °C
